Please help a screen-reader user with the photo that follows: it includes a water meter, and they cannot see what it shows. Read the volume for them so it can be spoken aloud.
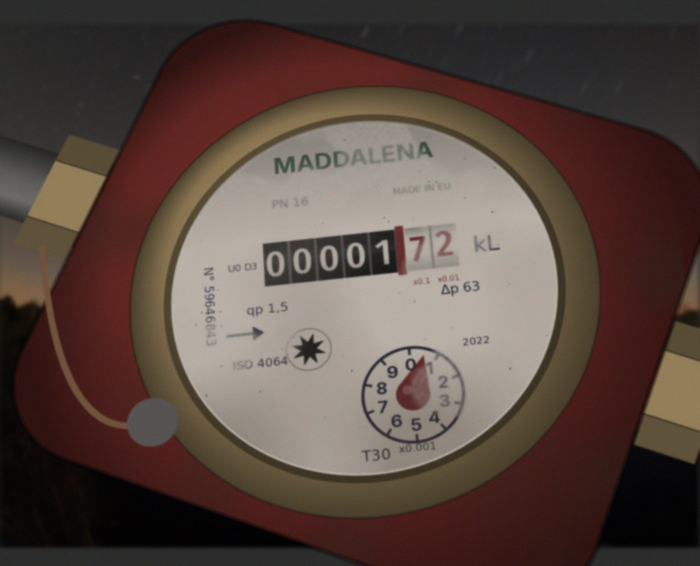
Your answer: 1.720 kL
